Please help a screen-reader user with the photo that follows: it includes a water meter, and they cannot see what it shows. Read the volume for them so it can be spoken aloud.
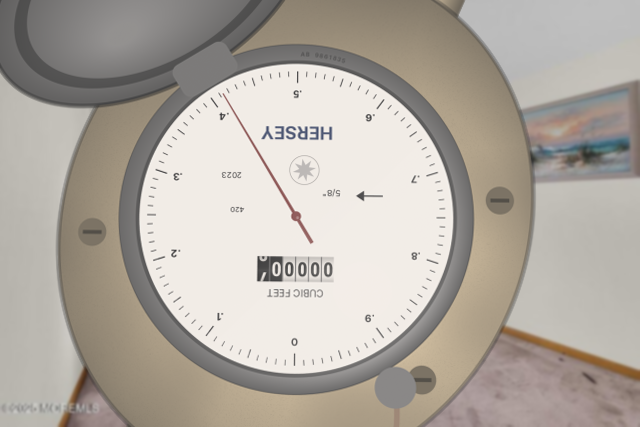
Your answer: 7.41 ft³
